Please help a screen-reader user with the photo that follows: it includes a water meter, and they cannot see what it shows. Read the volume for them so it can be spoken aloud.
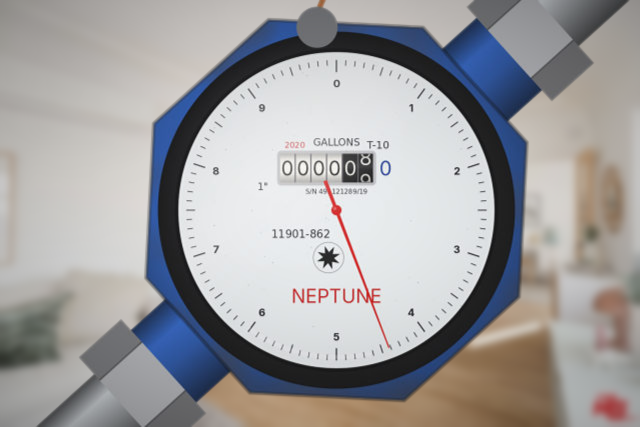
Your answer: 84.4 gal
